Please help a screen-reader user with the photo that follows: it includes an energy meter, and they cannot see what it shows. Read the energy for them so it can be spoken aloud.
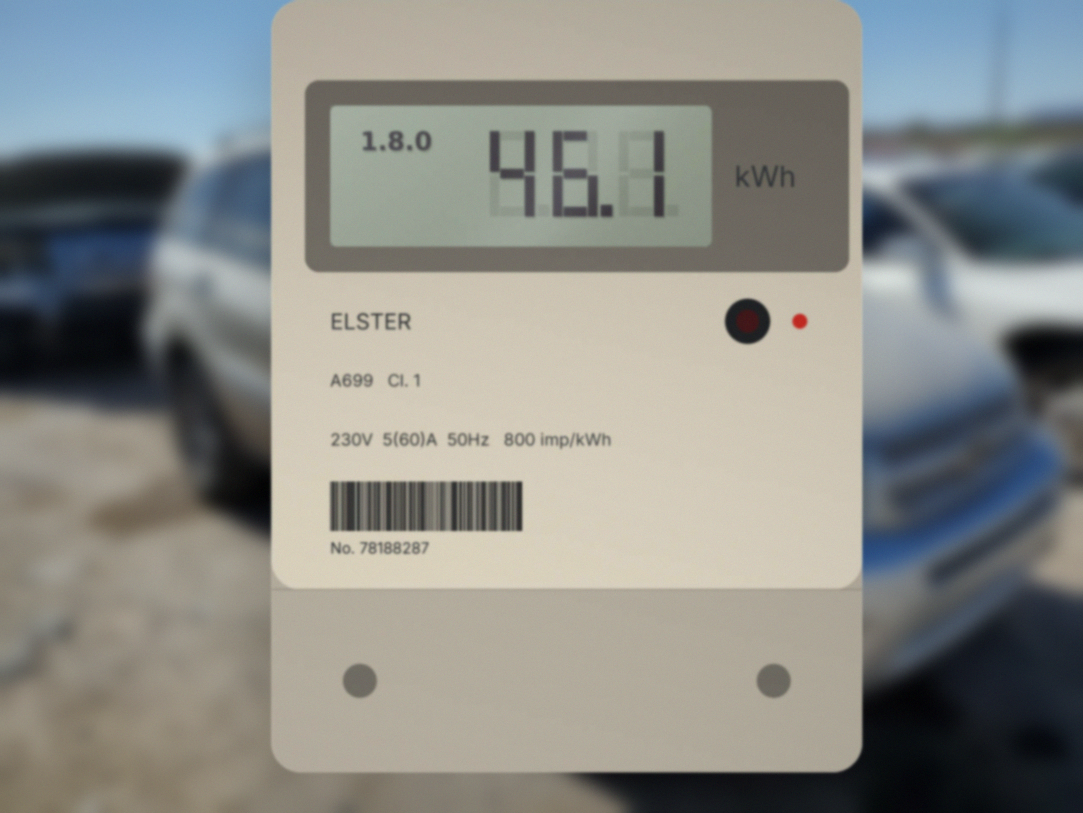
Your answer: 46.1 kWh
